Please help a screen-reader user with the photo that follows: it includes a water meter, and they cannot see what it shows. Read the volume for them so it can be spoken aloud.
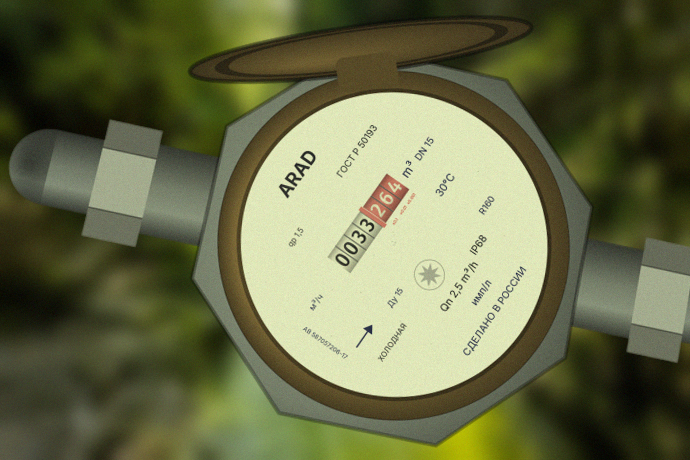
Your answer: 33.264 m³
